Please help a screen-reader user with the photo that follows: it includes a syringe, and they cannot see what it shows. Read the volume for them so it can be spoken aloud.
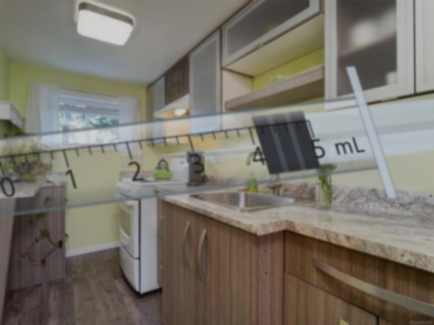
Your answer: 4.1 mL
